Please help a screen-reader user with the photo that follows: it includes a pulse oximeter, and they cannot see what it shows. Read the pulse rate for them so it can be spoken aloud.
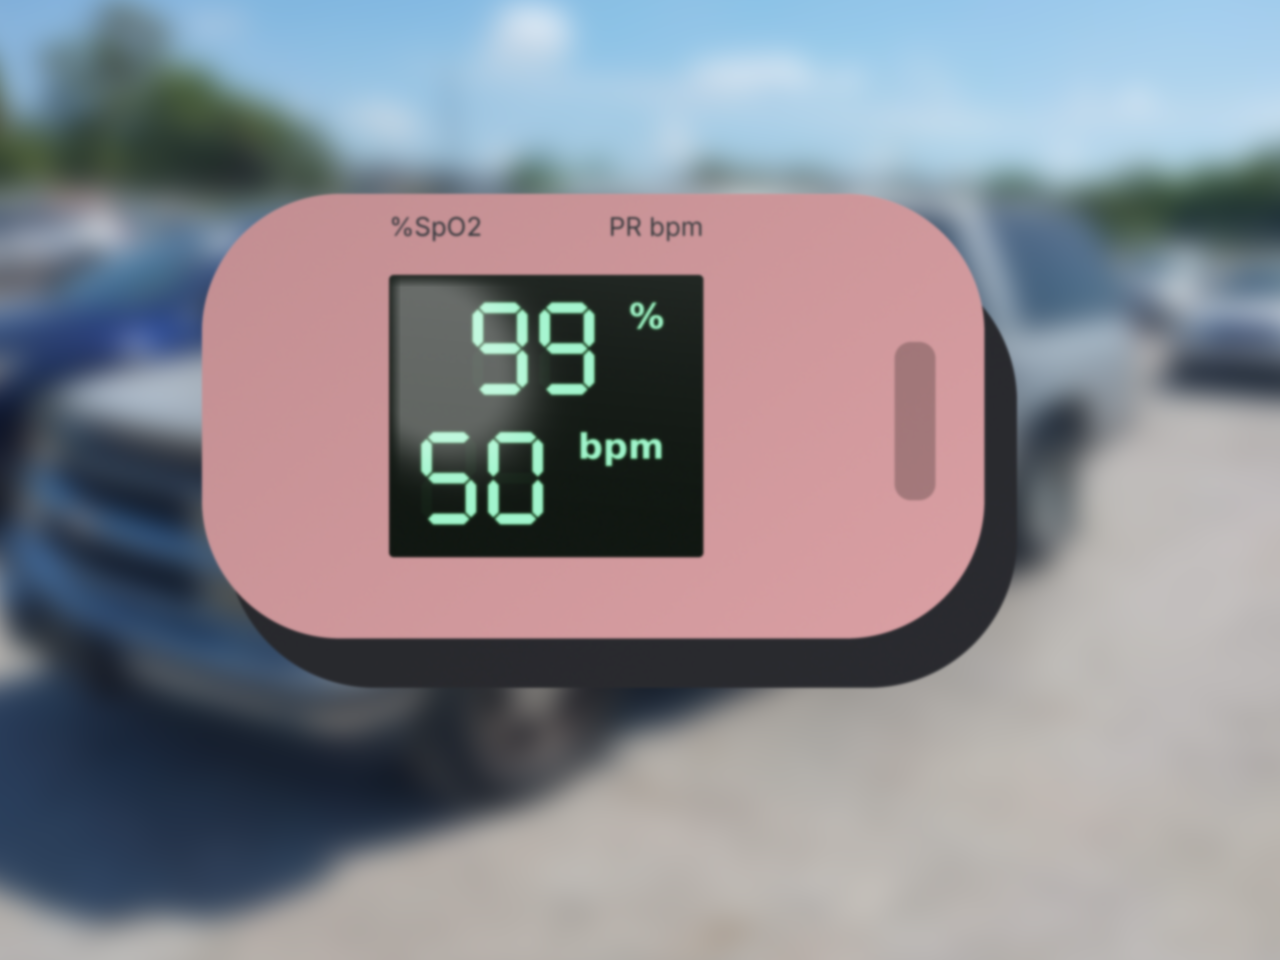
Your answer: 50 bpm
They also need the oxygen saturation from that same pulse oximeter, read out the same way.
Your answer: 99 %
